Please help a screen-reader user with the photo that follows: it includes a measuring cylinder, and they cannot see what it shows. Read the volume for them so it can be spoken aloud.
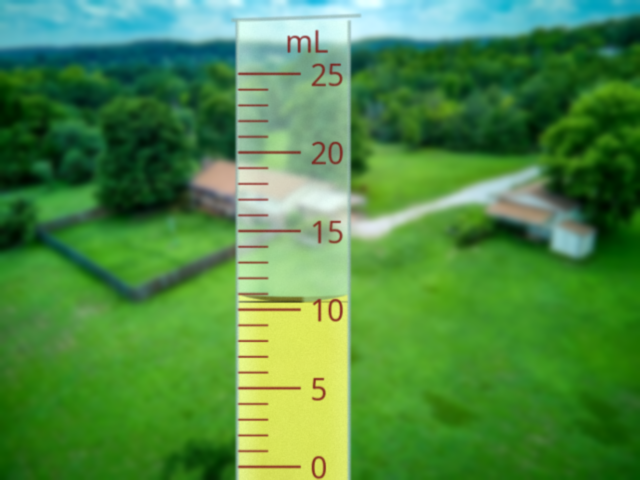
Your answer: 10.5 mL
